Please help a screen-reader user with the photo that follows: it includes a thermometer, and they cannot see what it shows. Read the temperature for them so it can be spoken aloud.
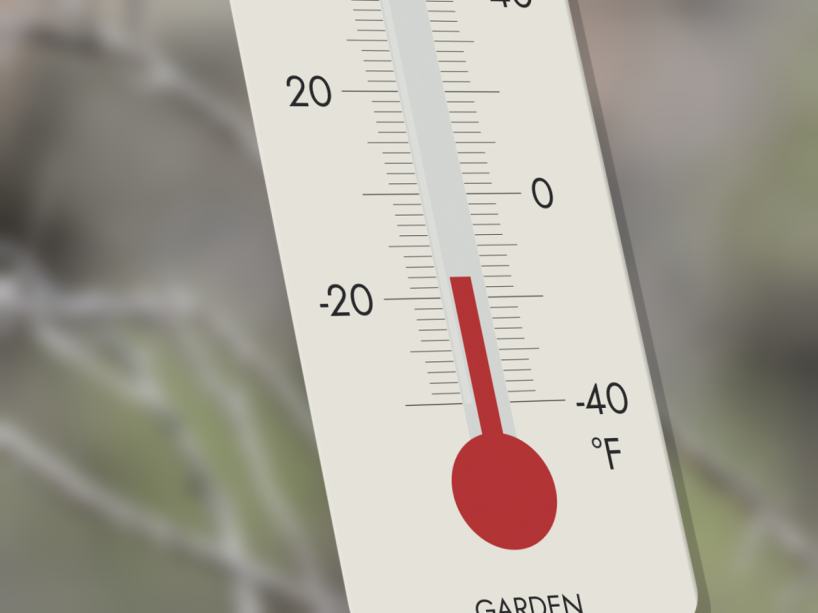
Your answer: -16 °F
